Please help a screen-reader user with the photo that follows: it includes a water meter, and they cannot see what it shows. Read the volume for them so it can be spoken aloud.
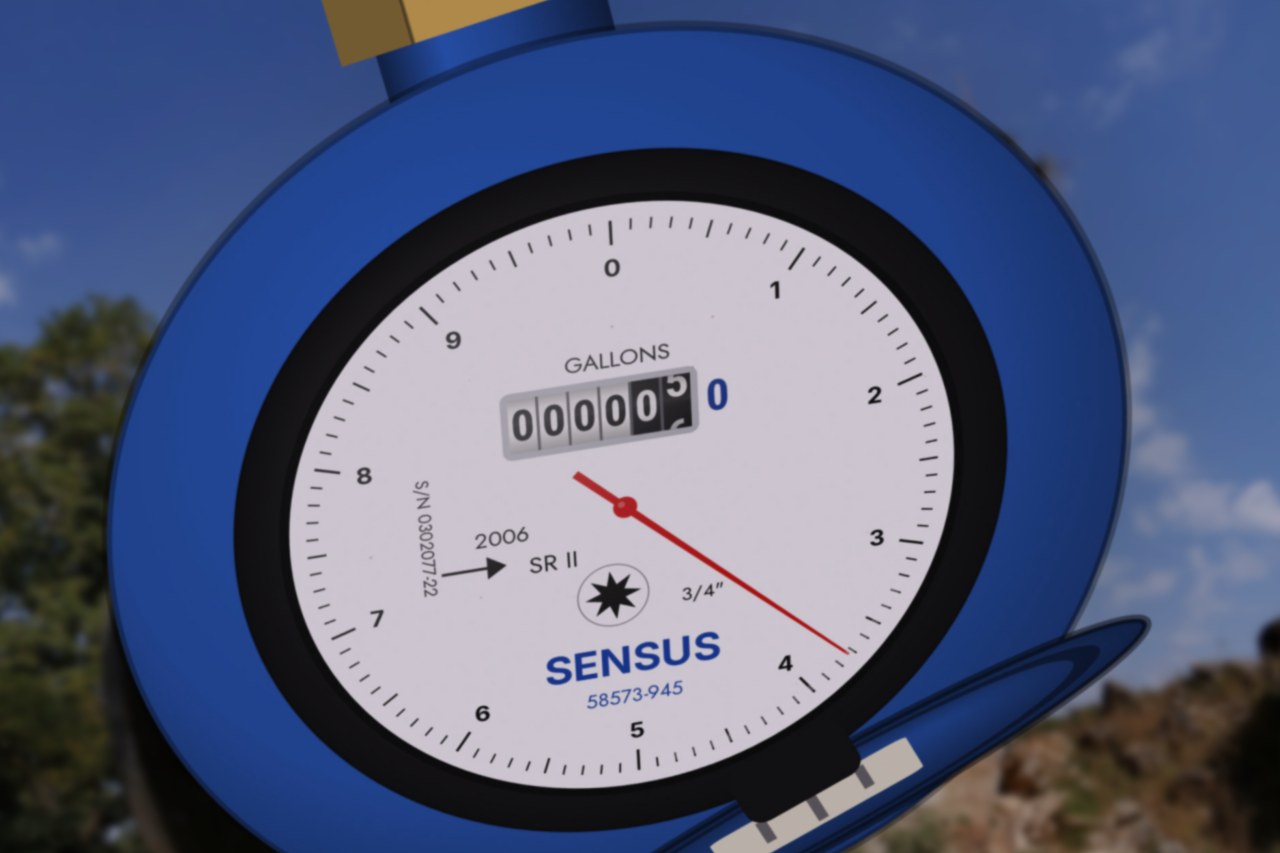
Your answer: 53.7 gal
